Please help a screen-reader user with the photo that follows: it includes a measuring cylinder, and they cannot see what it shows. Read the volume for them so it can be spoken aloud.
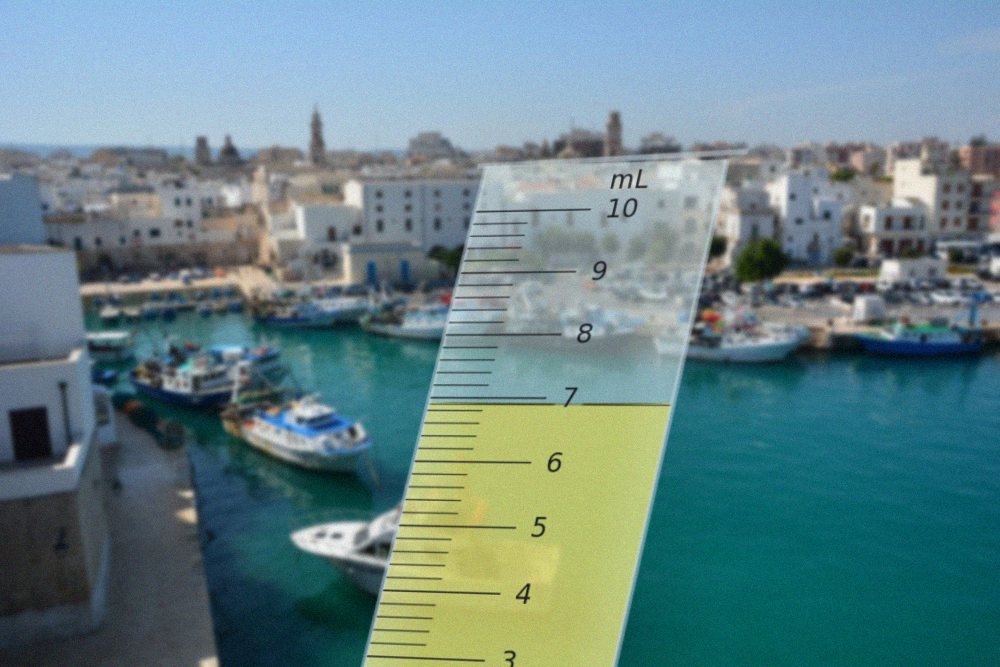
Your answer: 6.9 mL
